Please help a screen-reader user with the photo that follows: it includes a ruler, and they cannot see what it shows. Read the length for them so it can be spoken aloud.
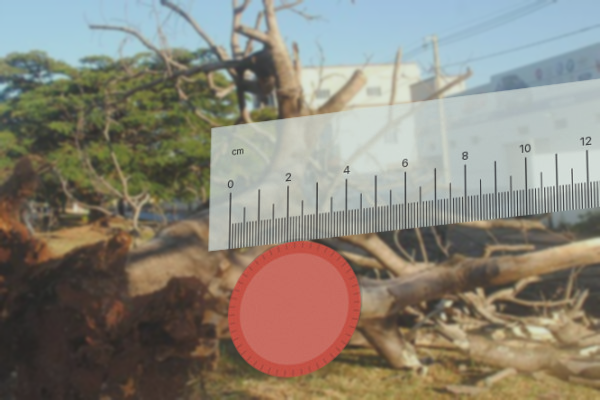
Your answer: 4.5 cm
